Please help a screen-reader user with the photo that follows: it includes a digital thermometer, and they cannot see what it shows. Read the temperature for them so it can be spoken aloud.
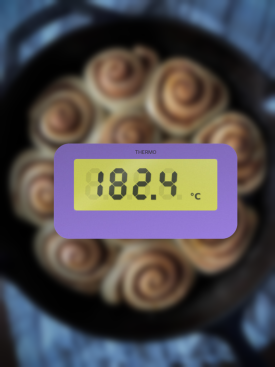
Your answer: 182.4 °C
